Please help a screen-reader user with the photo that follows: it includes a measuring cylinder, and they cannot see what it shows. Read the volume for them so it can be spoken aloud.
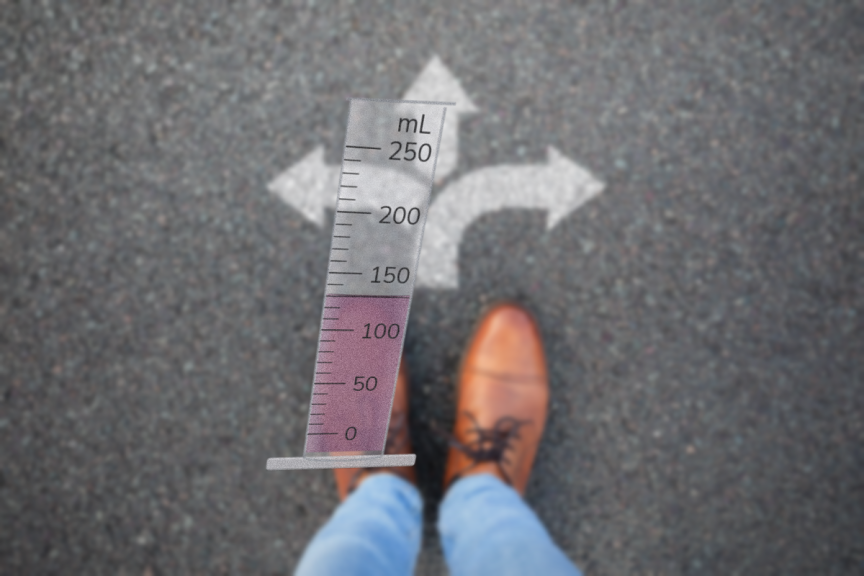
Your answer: 130 mL
